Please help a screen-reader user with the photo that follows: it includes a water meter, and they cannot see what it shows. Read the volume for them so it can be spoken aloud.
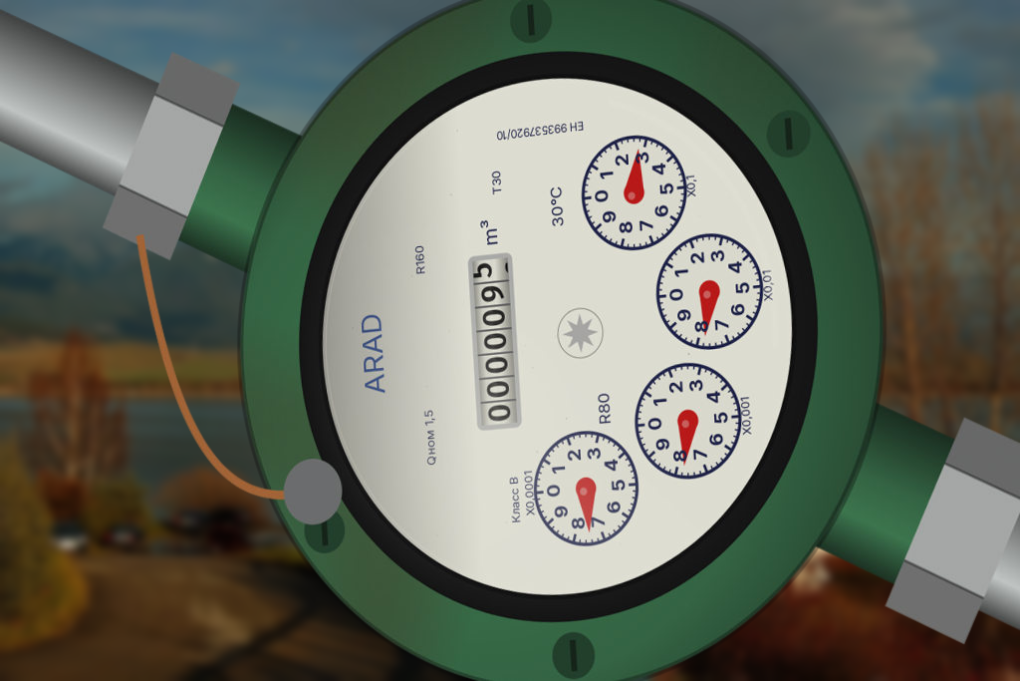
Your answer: 95.2777 m³
